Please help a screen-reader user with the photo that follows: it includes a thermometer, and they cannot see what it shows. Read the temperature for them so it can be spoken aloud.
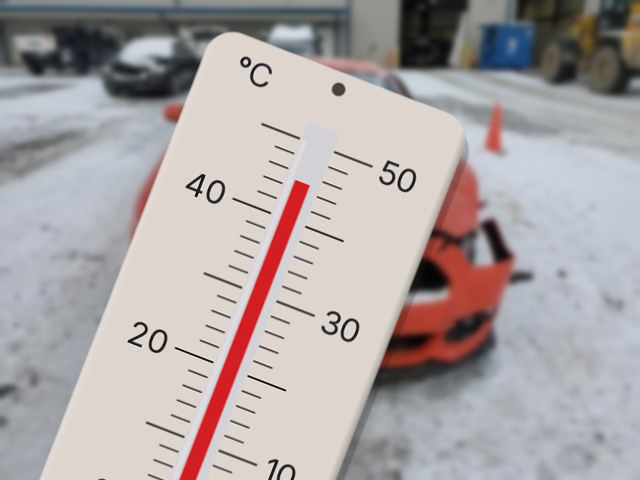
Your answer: 45 °C
